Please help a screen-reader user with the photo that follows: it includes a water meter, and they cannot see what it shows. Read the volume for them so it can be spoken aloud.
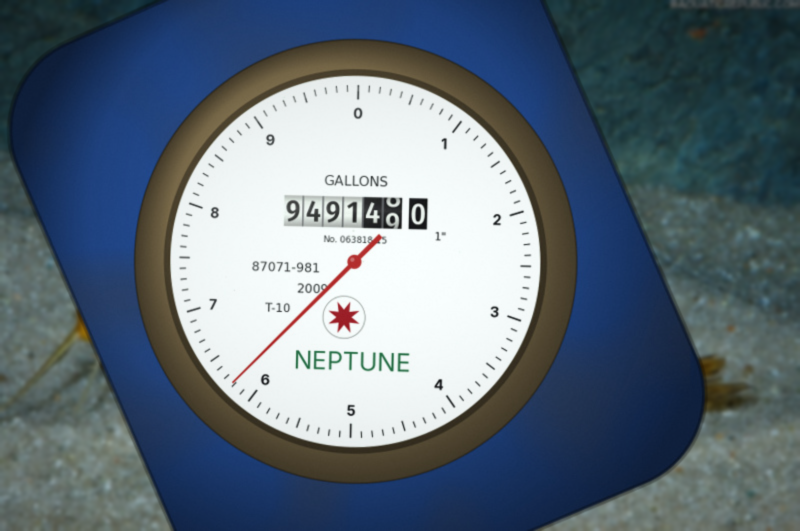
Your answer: 9491486.2 gal
